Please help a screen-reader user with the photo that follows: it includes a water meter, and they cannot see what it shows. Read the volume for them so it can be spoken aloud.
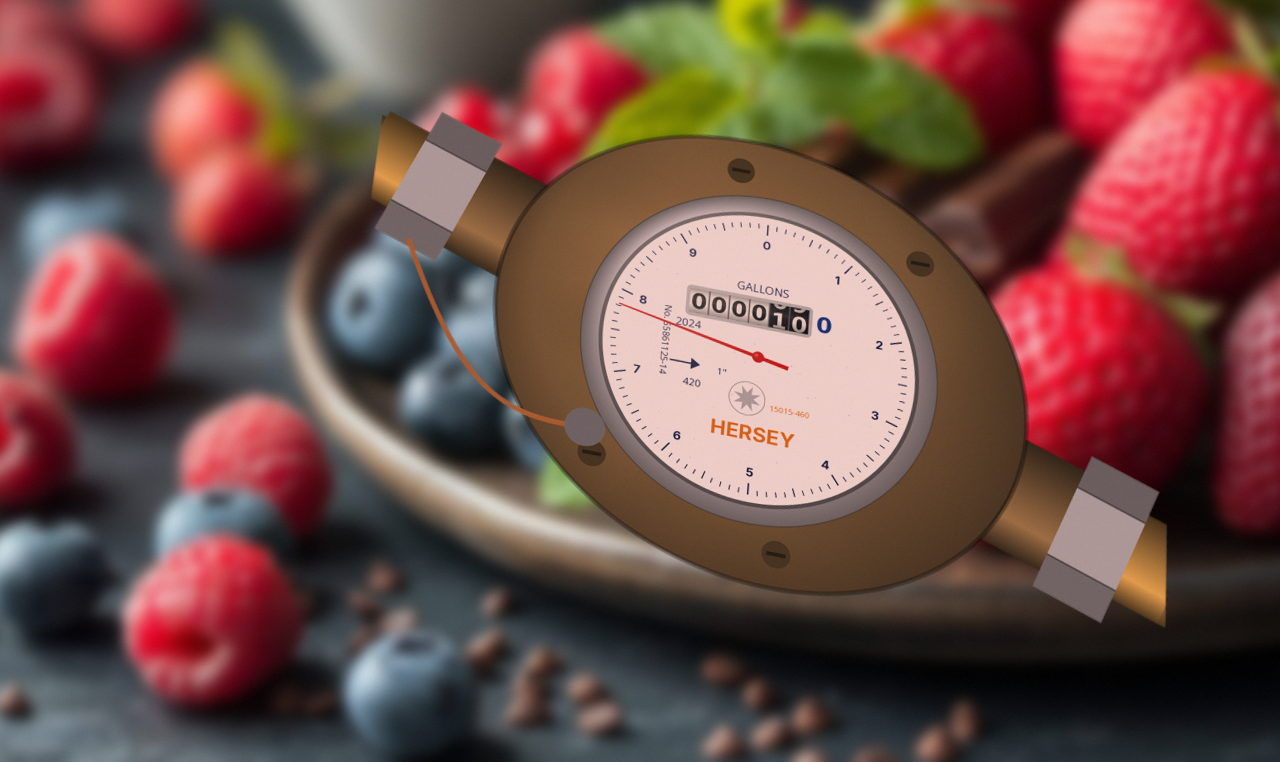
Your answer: 97.8 gal
